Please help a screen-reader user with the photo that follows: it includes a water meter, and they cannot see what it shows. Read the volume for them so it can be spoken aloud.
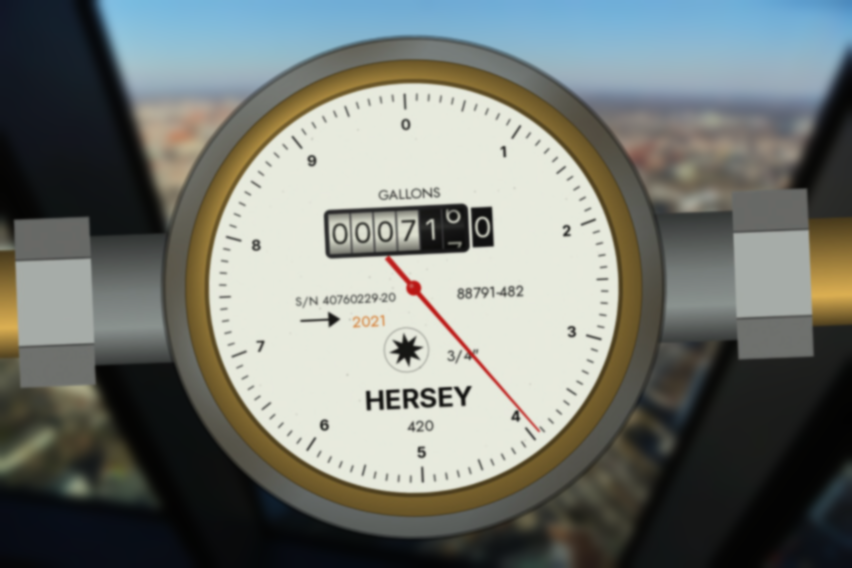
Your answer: 7163.9 gal
